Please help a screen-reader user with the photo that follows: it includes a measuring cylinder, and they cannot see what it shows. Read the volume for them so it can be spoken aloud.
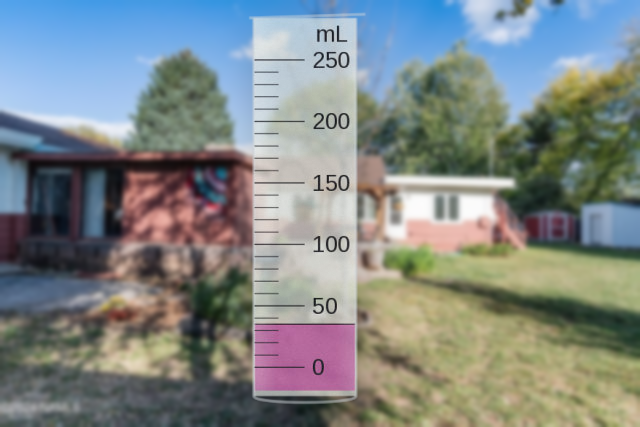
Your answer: 35 mL
